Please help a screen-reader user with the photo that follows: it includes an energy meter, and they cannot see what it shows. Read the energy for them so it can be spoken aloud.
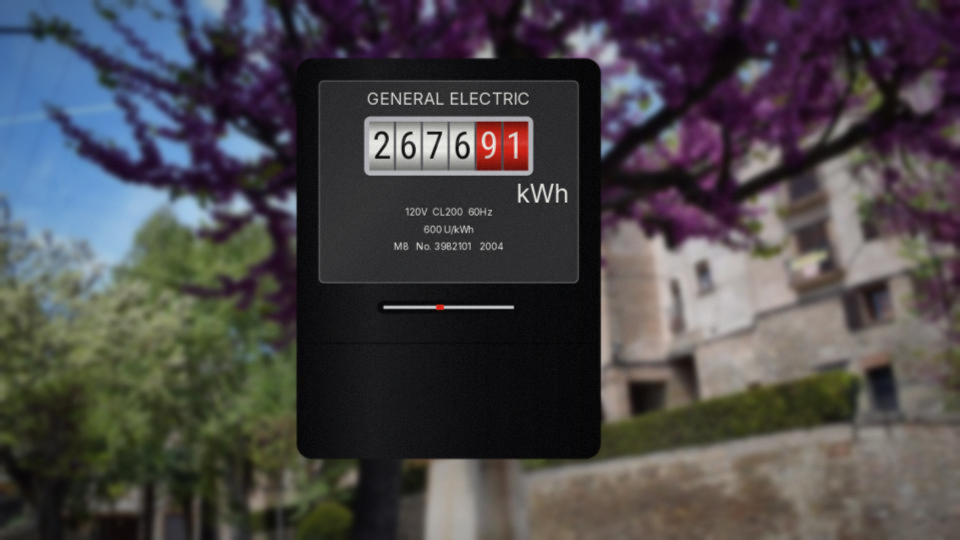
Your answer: 2676.91 kWh
